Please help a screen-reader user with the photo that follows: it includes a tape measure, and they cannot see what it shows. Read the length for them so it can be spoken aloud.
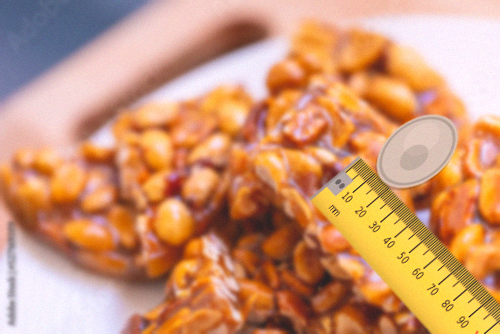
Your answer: 30 mm
